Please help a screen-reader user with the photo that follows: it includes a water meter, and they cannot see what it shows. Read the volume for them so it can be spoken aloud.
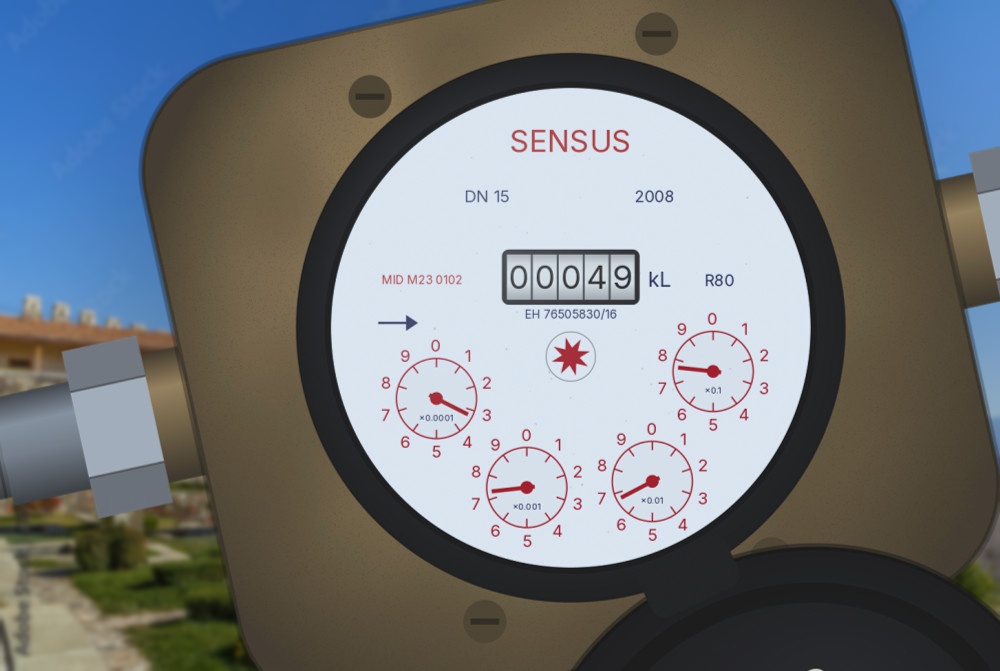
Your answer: 49.7673 kL
